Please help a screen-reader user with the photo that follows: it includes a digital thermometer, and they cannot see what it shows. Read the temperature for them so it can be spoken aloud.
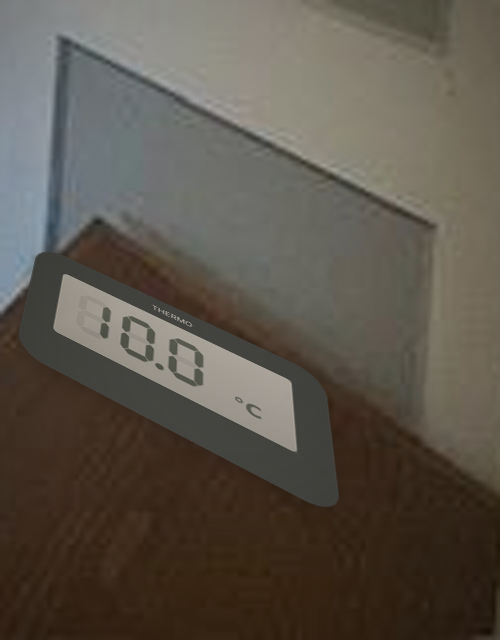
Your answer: 10.0 °C
